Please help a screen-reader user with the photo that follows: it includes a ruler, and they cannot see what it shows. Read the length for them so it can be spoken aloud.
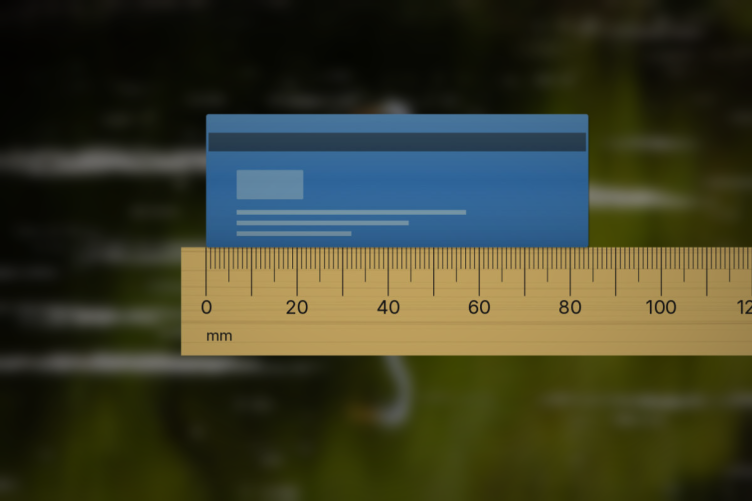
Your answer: 84 mm
